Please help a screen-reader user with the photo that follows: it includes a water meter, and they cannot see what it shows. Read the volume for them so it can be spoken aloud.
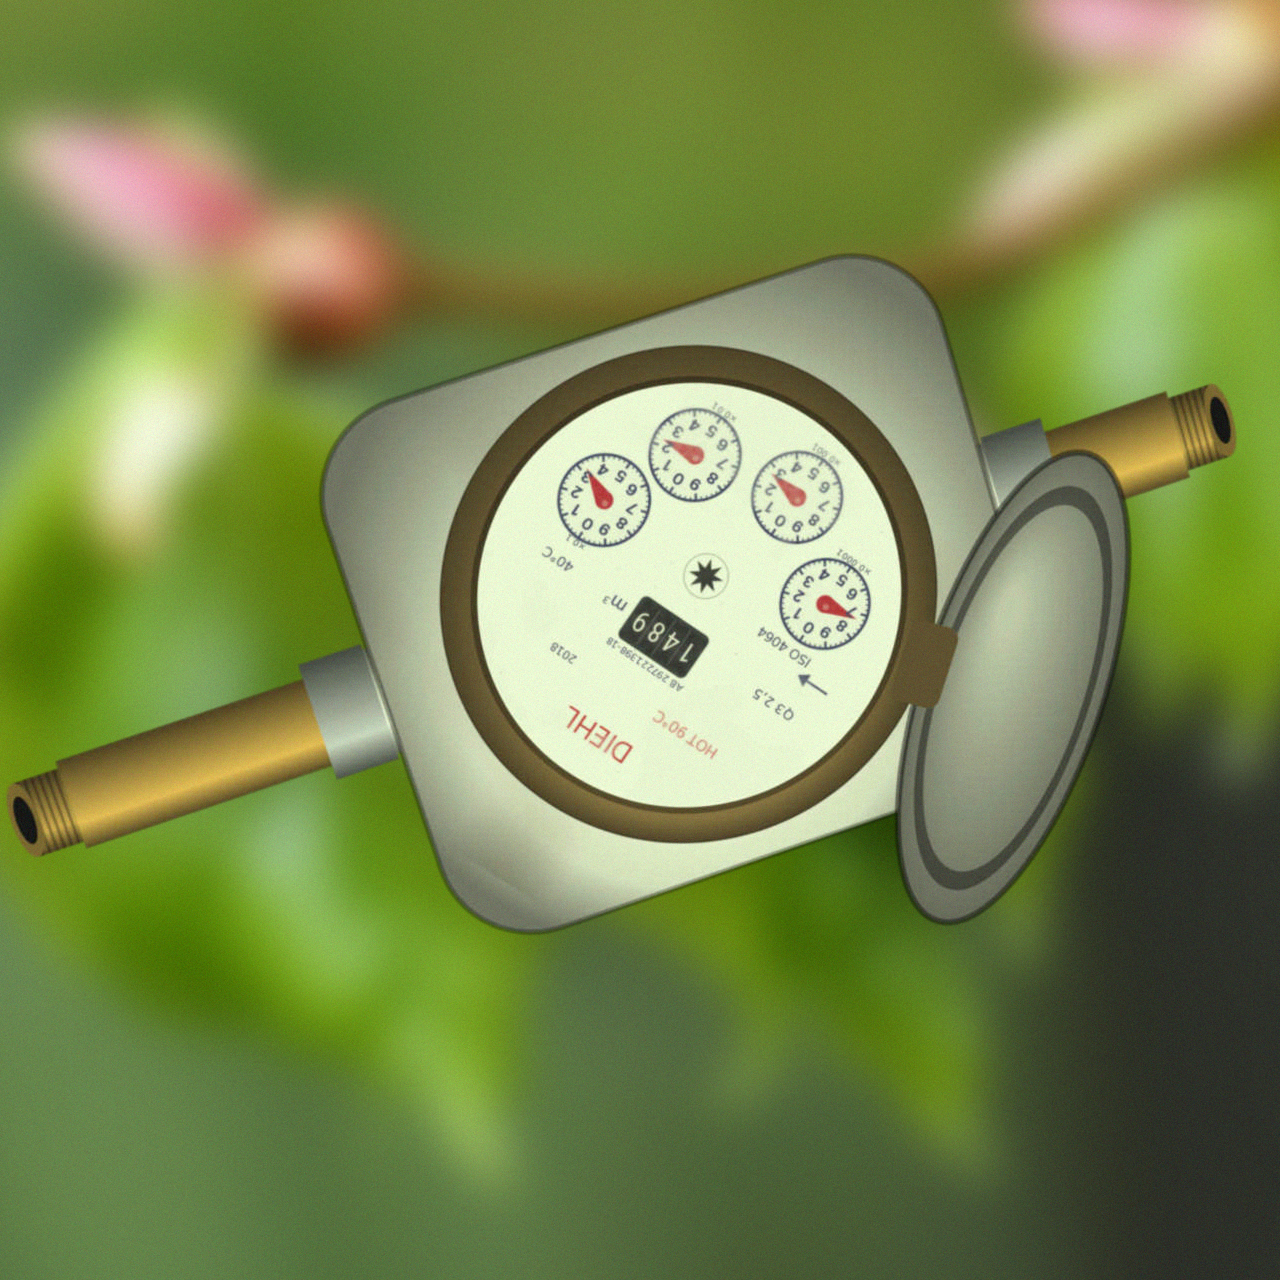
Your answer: 1489.3227 m³
